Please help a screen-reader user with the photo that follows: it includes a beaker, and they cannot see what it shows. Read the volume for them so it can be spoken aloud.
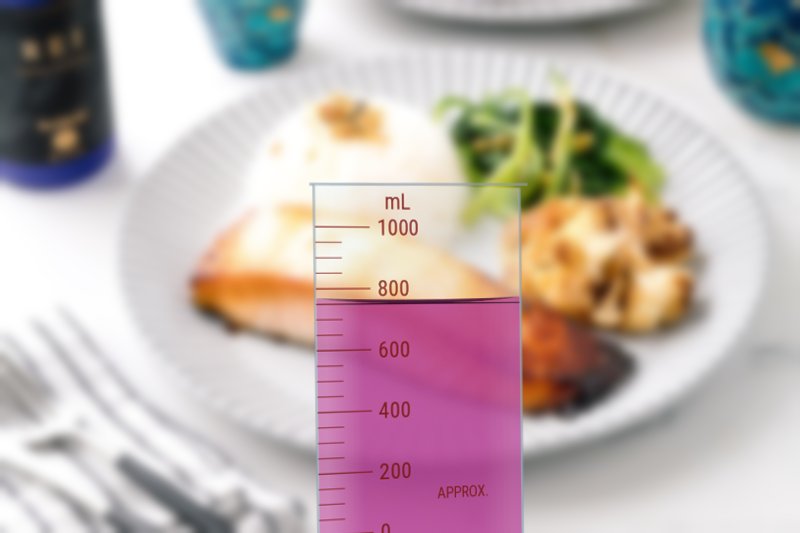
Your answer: 750 mL
